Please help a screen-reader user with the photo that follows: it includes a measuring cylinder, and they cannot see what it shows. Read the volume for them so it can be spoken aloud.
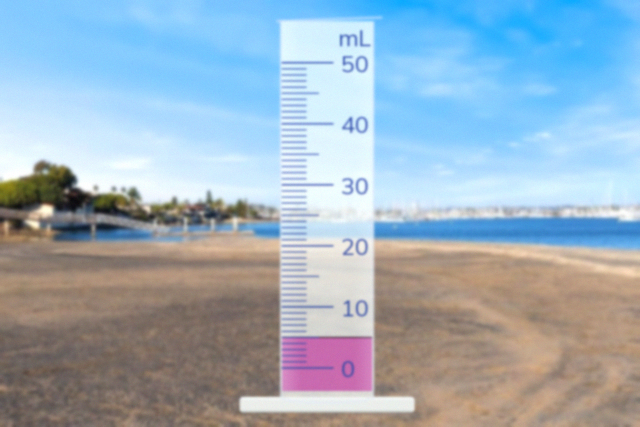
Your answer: 5 mL
